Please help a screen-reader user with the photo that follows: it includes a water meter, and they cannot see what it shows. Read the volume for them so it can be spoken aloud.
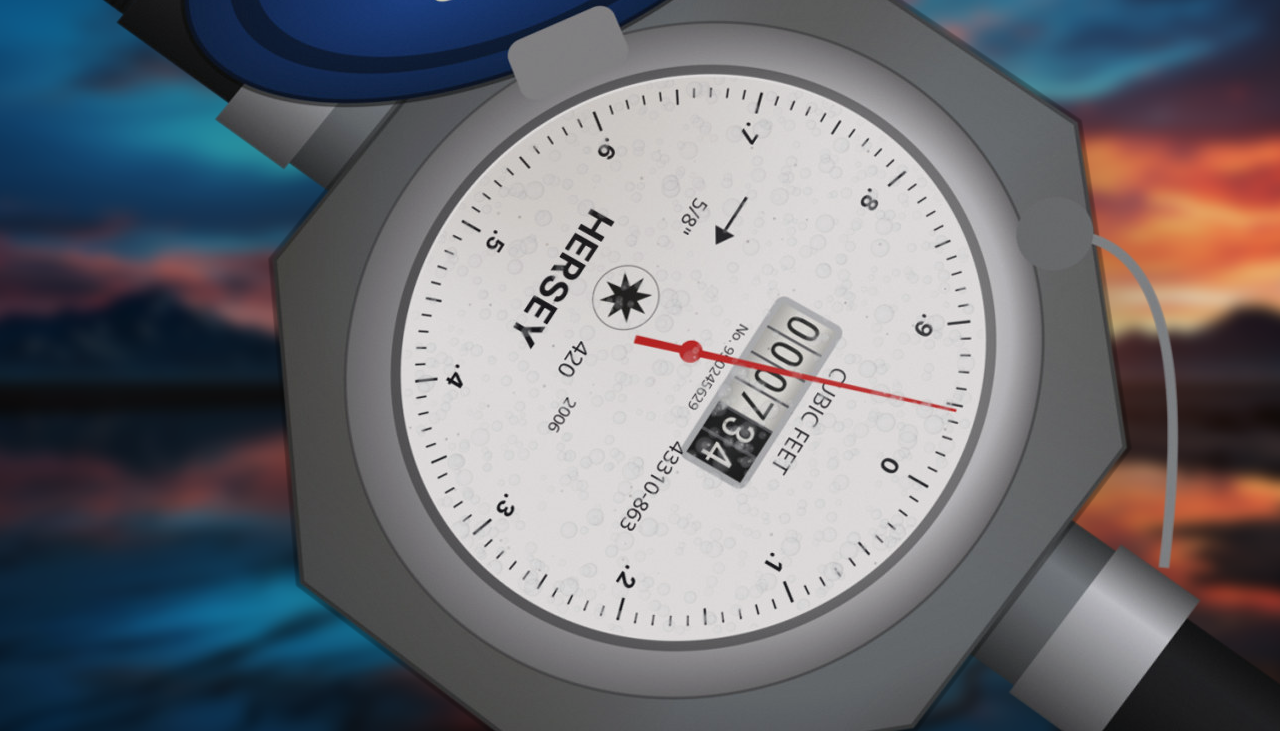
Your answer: 733.95 ft³
